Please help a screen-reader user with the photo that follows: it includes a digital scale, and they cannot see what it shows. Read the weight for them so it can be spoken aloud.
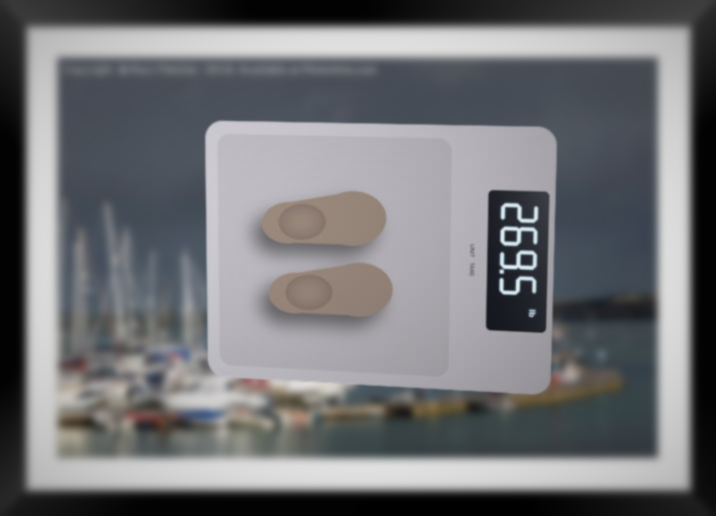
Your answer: 269.5 lb
